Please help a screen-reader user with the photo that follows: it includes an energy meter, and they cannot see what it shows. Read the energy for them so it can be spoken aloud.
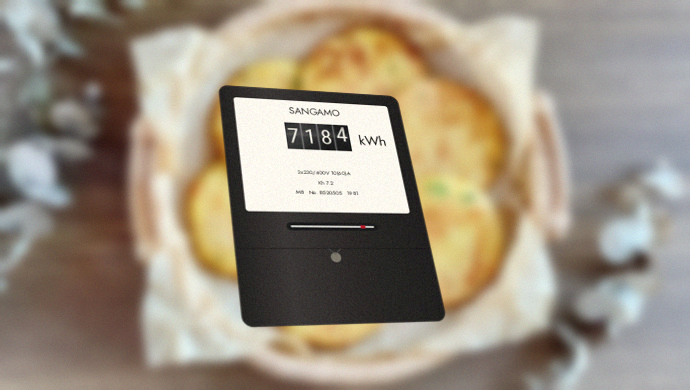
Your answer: 7184 kWh
